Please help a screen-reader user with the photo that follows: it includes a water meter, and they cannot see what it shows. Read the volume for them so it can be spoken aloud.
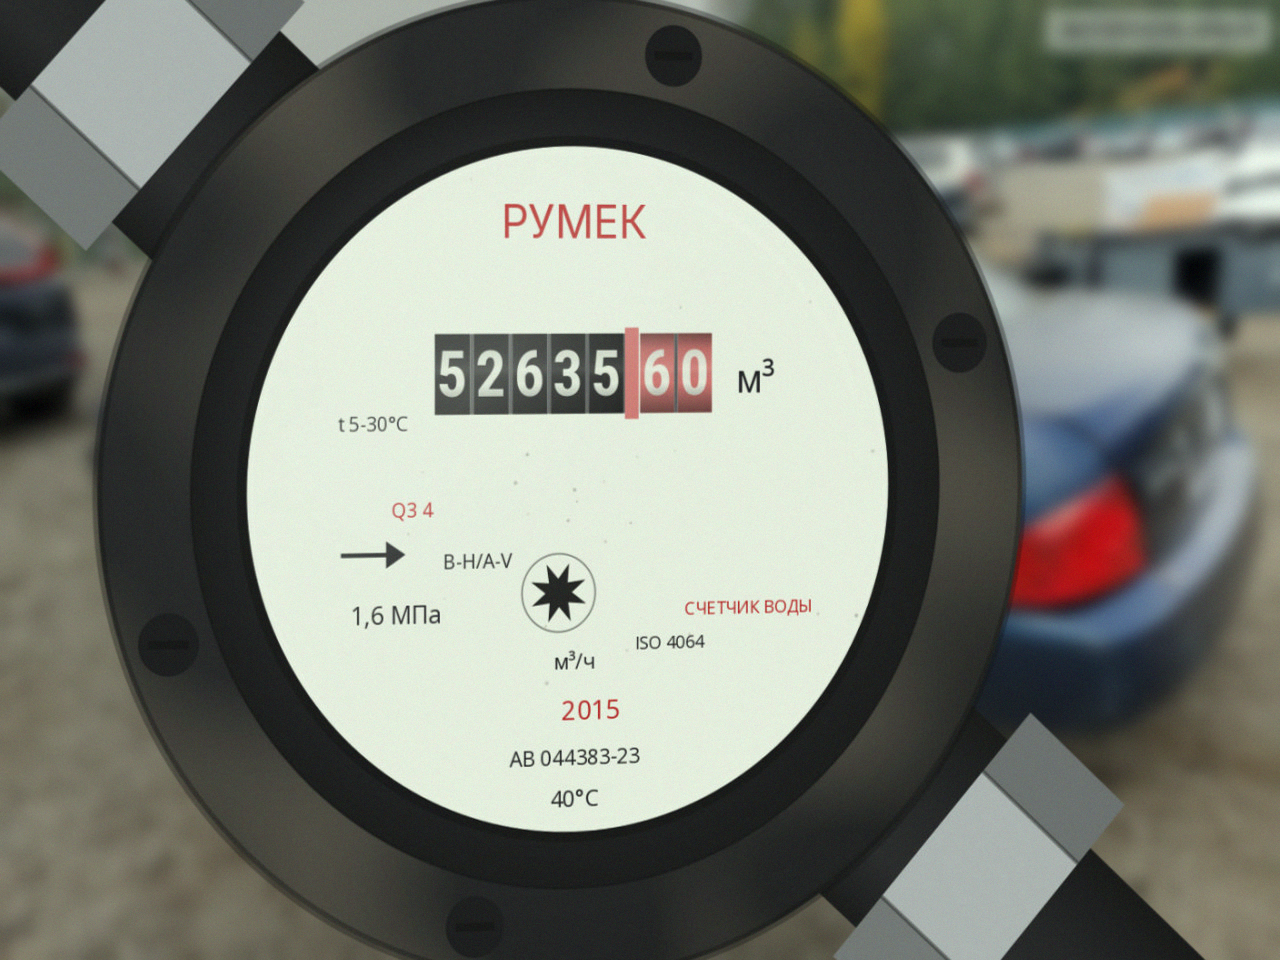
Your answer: 52635.60 m³
